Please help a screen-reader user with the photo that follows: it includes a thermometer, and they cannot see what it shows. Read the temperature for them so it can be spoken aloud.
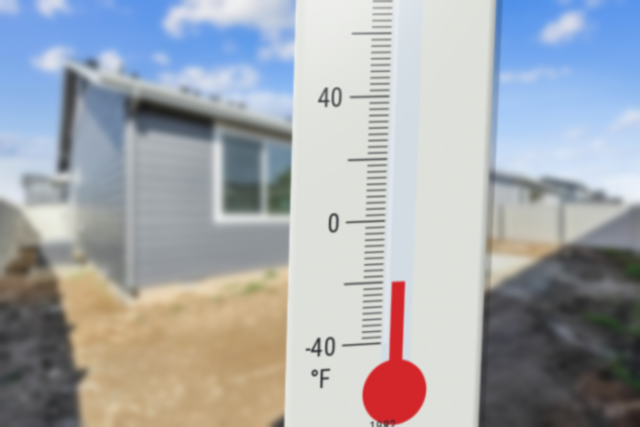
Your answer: -20 °F
